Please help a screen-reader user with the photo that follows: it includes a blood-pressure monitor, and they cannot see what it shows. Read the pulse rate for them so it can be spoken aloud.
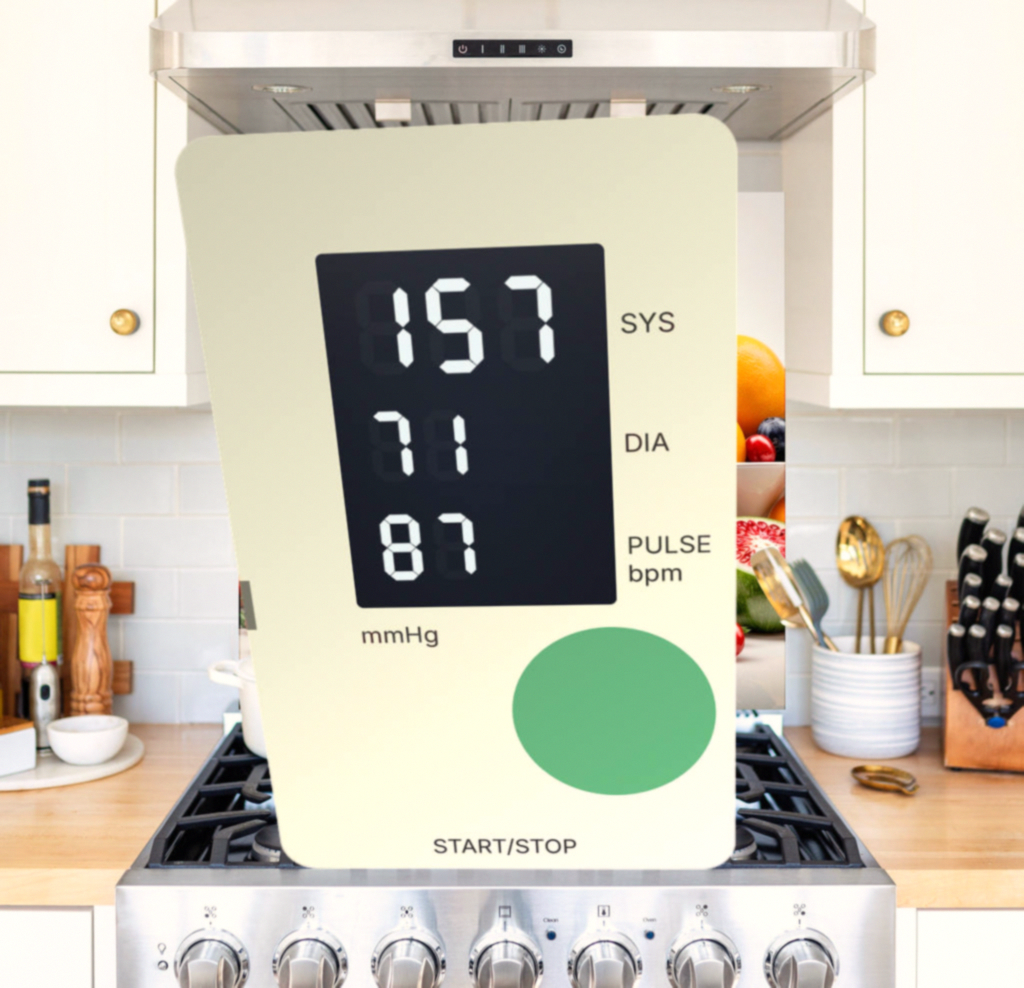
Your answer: 87 bpm
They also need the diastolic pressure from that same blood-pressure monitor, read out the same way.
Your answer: 71 mmHg
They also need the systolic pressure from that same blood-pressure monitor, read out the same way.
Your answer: 157 mmHg
